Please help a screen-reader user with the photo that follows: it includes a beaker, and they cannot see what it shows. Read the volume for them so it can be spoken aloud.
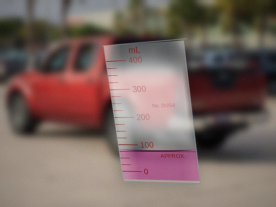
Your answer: 75 mL
